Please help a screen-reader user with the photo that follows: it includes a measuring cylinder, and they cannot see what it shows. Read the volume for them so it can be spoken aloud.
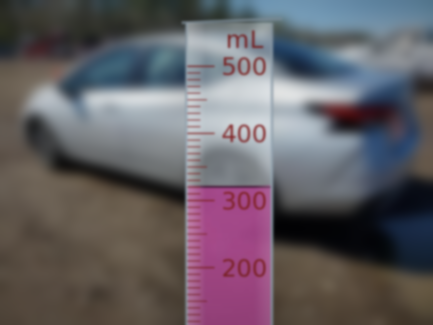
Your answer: 320 mL
